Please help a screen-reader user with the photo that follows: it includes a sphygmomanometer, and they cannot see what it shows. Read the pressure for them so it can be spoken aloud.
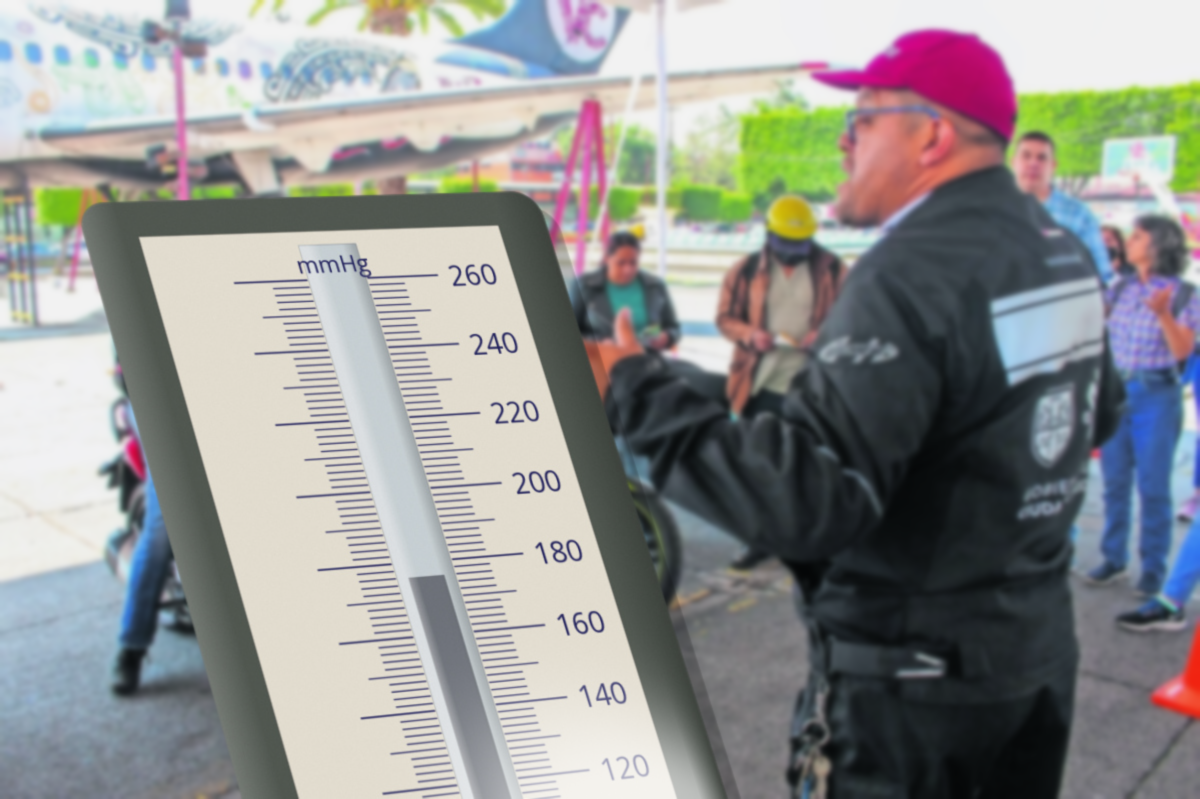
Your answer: 176 mmHg
